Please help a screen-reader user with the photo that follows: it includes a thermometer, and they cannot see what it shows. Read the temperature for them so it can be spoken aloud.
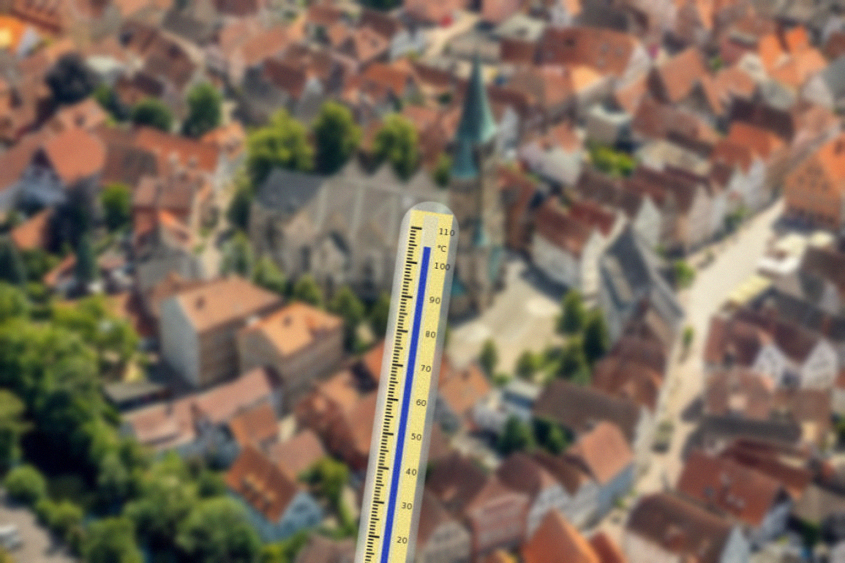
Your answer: 105 °C
